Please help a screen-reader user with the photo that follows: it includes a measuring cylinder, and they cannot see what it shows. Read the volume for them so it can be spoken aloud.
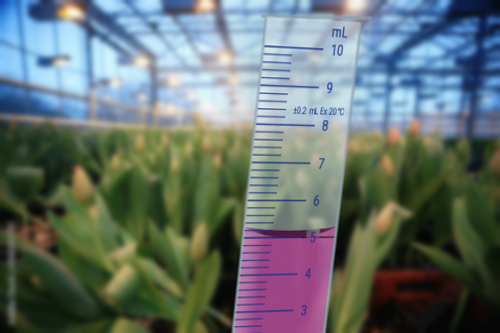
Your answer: 5 mL
